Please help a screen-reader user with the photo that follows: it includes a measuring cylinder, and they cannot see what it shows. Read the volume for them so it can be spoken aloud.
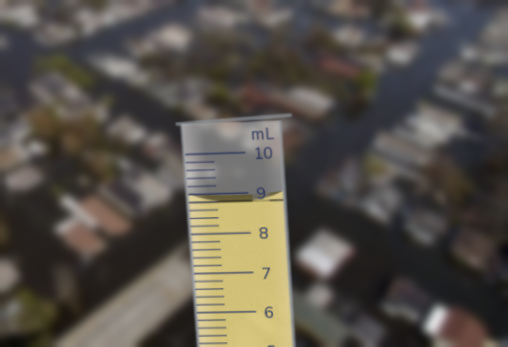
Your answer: 8.8 mL
